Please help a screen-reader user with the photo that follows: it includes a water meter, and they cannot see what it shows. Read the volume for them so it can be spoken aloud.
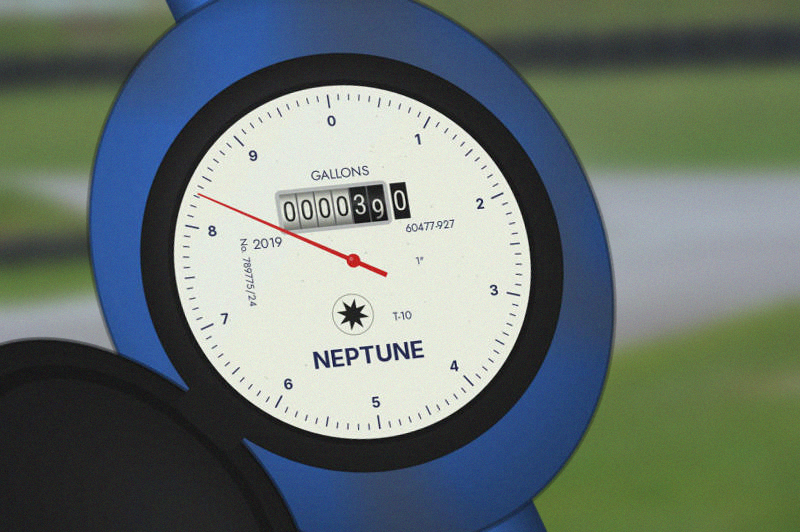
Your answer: 388.3 gal
